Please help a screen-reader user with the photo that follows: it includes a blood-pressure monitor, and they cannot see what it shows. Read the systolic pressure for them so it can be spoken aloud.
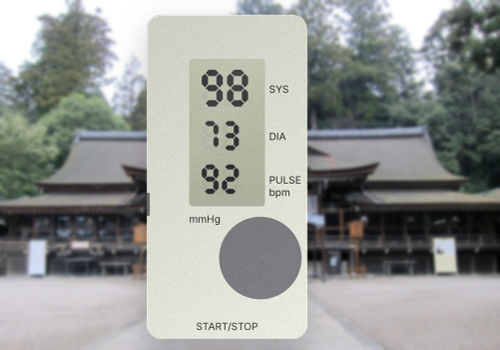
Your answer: 98 mmHg
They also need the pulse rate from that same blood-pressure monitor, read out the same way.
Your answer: 92 bpm
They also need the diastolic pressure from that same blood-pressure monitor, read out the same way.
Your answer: 73 mmHg
